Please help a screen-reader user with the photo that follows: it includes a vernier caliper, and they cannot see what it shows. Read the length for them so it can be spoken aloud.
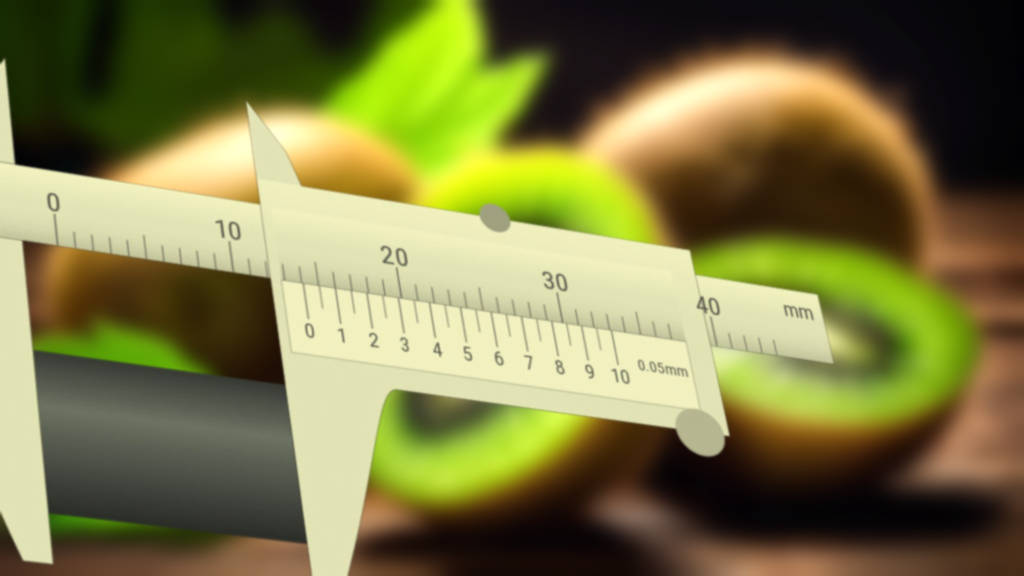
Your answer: 14.1 mm
